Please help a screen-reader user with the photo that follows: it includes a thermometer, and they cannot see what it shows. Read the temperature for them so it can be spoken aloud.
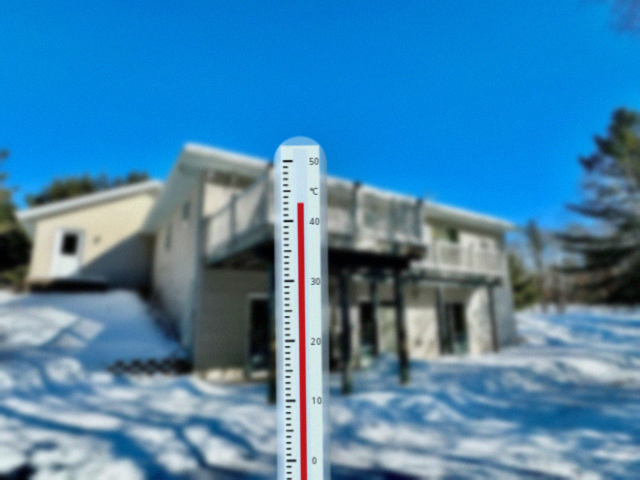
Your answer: 43 °C
